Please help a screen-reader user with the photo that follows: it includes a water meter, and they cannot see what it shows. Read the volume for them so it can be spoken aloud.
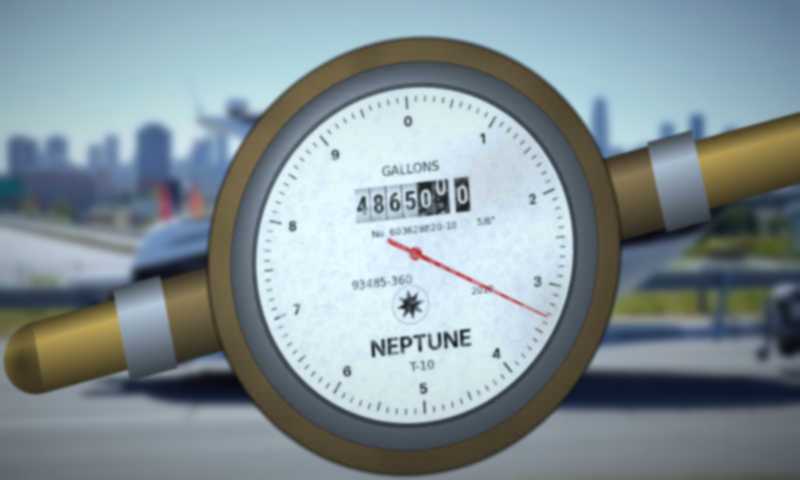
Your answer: 4865003.3 gal
